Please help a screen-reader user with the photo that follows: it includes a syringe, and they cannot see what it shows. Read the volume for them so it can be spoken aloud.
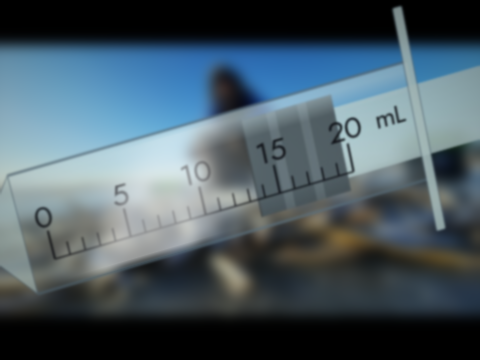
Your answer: 13.5 mL
